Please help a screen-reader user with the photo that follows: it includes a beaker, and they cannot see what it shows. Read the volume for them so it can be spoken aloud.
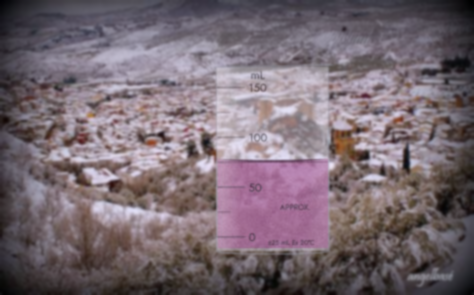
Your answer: 75 mL
